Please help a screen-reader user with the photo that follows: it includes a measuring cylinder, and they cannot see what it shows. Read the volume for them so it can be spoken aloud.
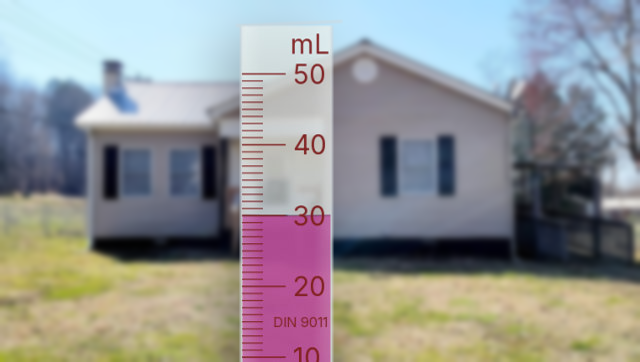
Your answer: 30 mL
